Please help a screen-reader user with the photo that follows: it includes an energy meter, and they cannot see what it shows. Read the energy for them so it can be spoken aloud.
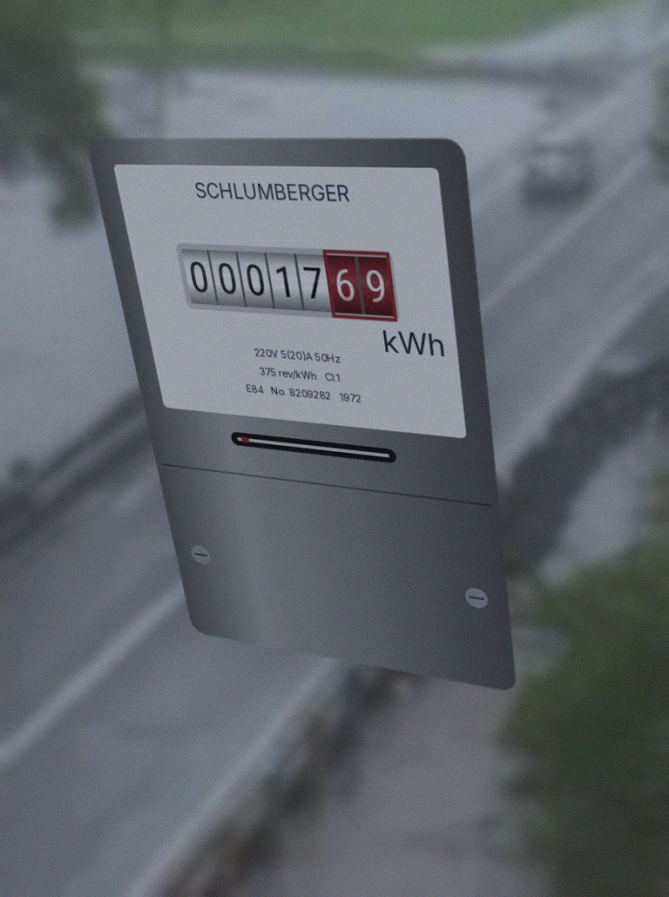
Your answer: 17.69 kWh
